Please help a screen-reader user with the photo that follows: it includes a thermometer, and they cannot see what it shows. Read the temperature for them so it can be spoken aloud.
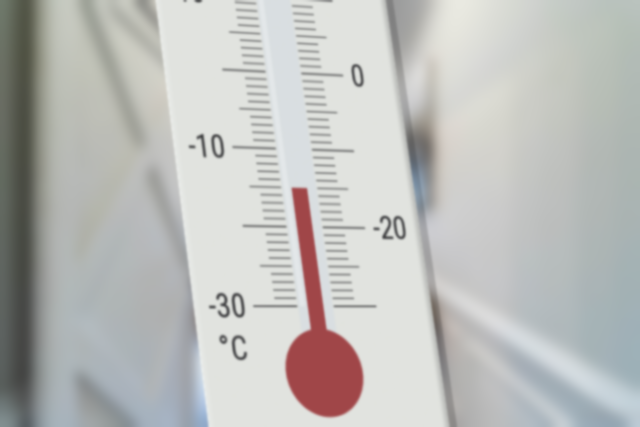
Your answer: -15 °C
